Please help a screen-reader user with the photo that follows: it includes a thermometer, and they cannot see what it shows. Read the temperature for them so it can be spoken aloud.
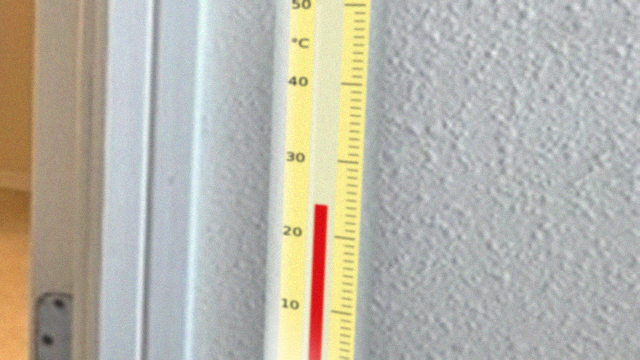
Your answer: 24 °C
